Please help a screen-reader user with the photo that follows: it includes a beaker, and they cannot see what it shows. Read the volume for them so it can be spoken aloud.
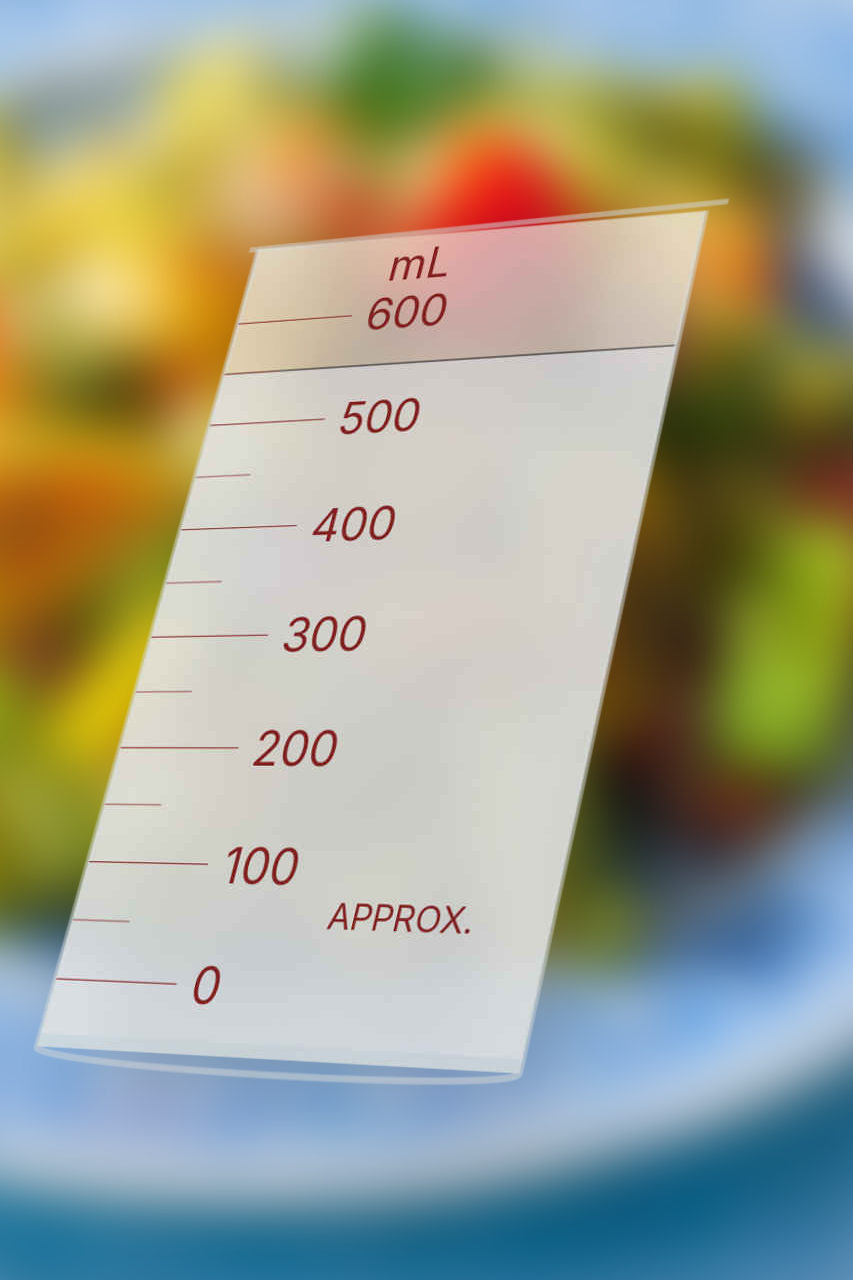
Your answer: 550 mL
